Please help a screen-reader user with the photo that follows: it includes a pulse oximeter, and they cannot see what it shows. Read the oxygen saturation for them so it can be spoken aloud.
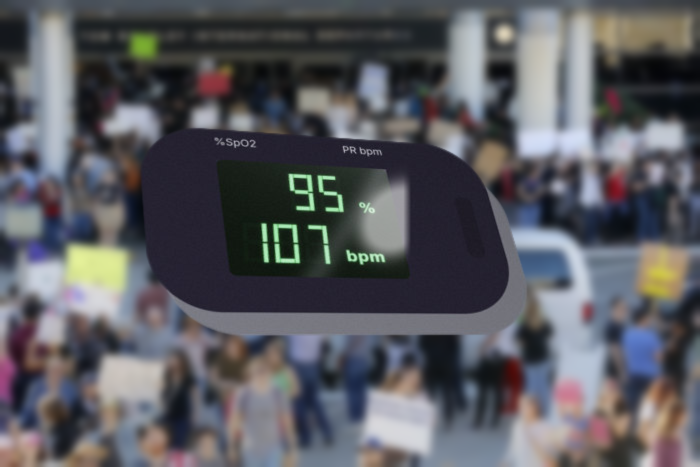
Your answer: 95 %
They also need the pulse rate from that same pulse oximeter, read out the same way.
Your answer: 107 bpm
